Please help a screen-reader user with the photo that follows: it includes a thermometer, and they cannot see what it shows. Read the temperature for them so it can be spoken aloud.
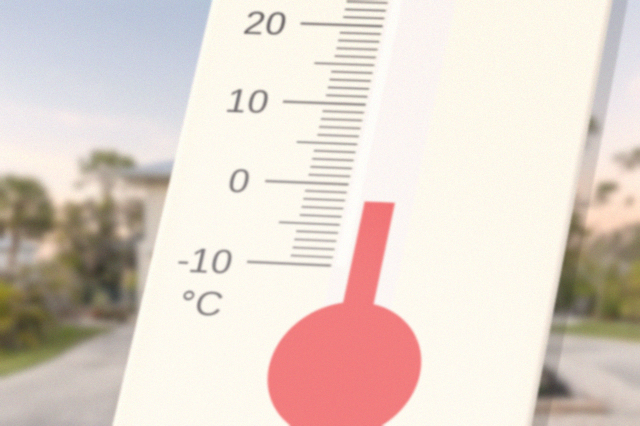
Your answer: -2 °C
